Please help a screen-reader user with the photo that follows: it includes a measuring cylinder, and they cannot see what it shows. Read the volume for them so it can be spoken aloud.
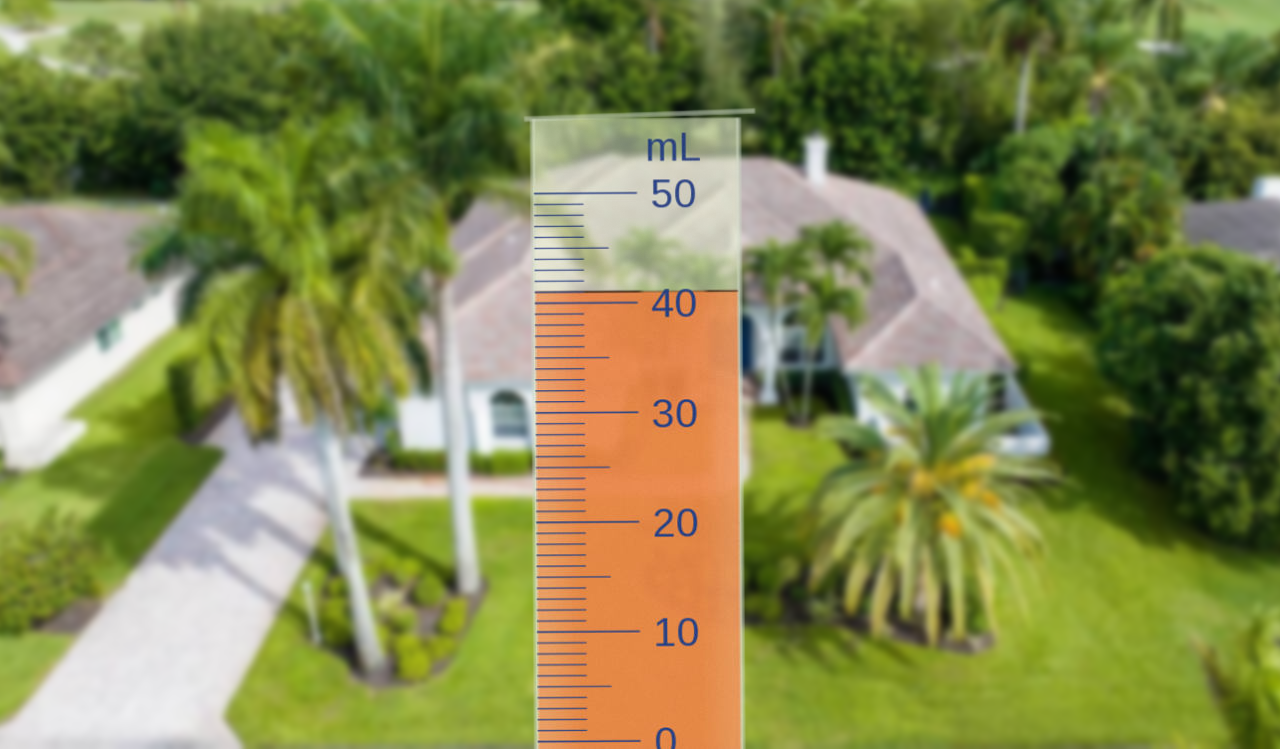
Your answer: 41 mL
